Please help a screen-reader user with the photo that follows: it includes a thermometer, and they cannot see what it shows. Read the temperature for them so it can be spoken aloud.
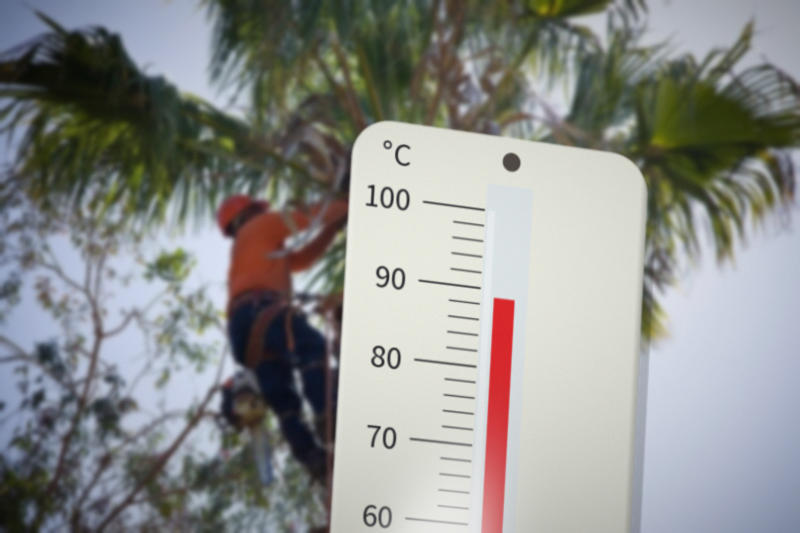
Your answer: 89 °C
